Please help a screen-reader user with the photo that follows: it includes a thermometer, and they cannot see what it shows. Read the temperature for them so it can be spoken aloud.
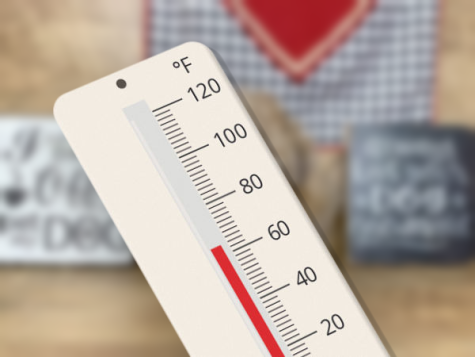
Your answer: 64 °F
